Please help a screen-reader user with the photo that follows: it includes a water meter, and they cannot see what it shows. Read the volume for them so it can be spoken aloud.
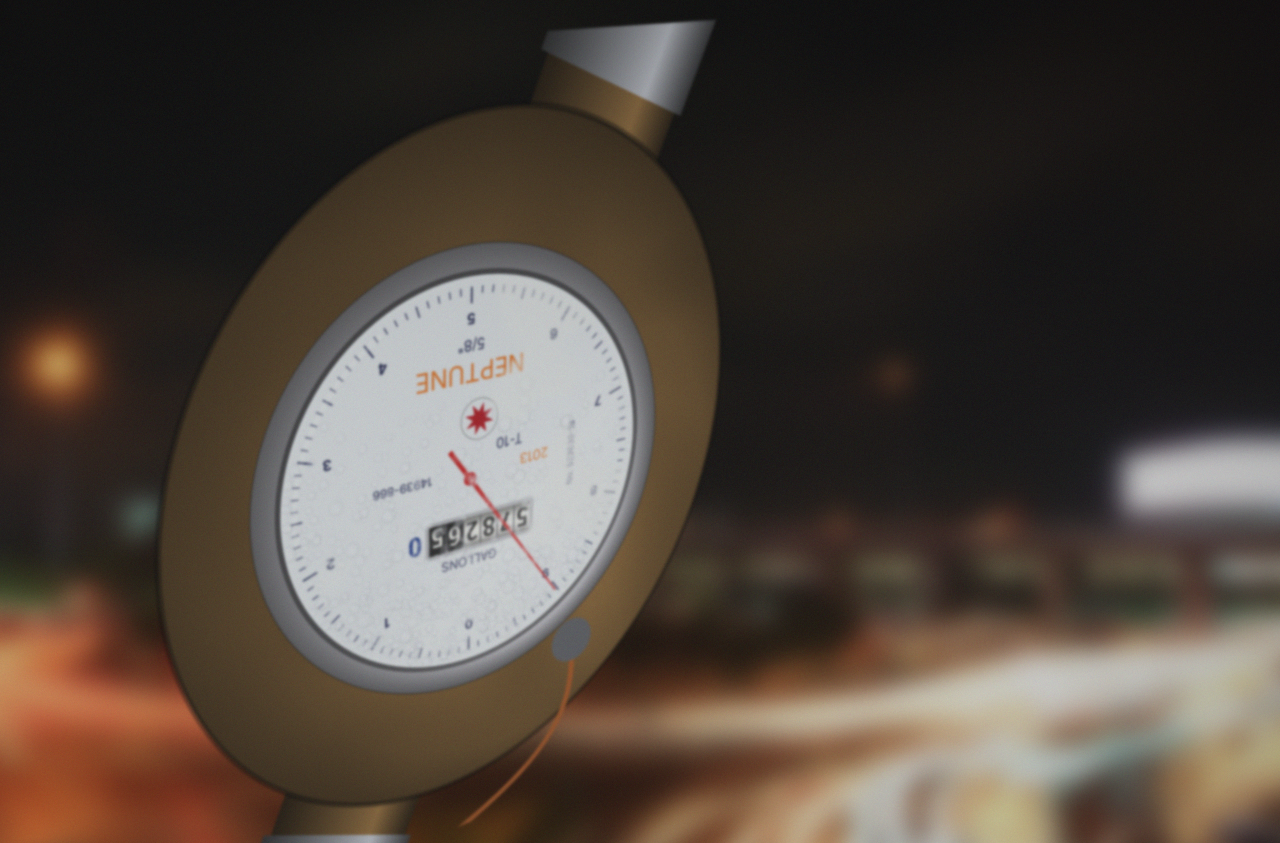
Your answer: 5782649.0 gal
